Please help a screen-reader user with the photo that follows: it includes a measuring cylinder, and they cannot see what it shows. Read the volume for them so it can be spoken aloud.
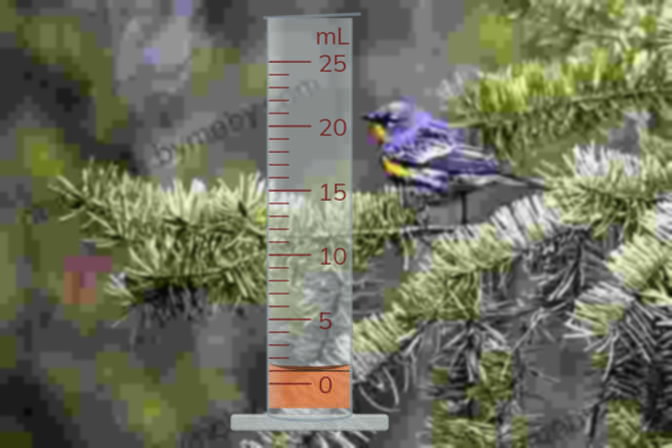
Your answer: 1 mL
